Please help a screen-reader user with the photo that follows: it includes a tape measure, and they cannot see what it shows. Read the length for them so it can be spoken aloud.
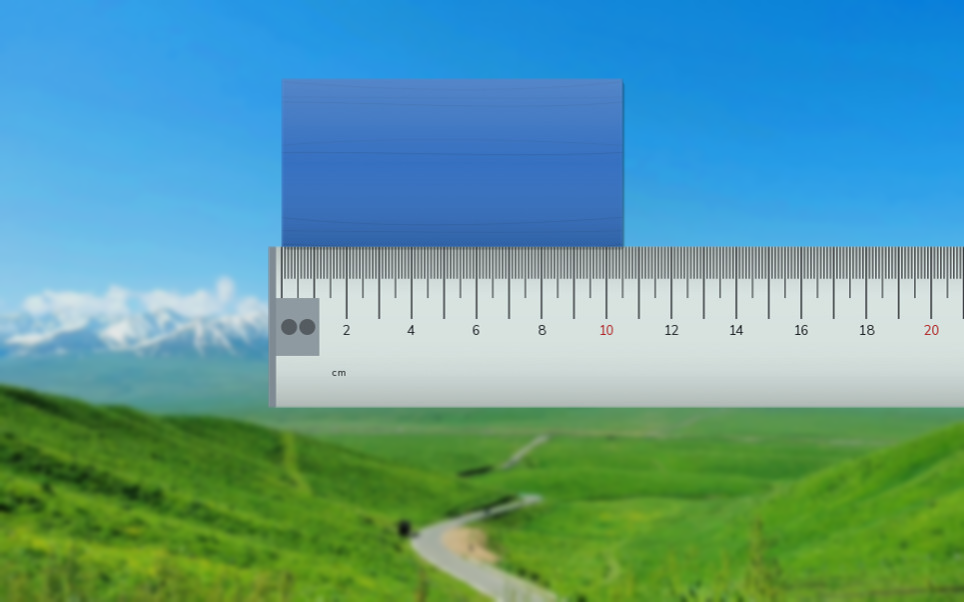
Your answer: 10.5 cm
